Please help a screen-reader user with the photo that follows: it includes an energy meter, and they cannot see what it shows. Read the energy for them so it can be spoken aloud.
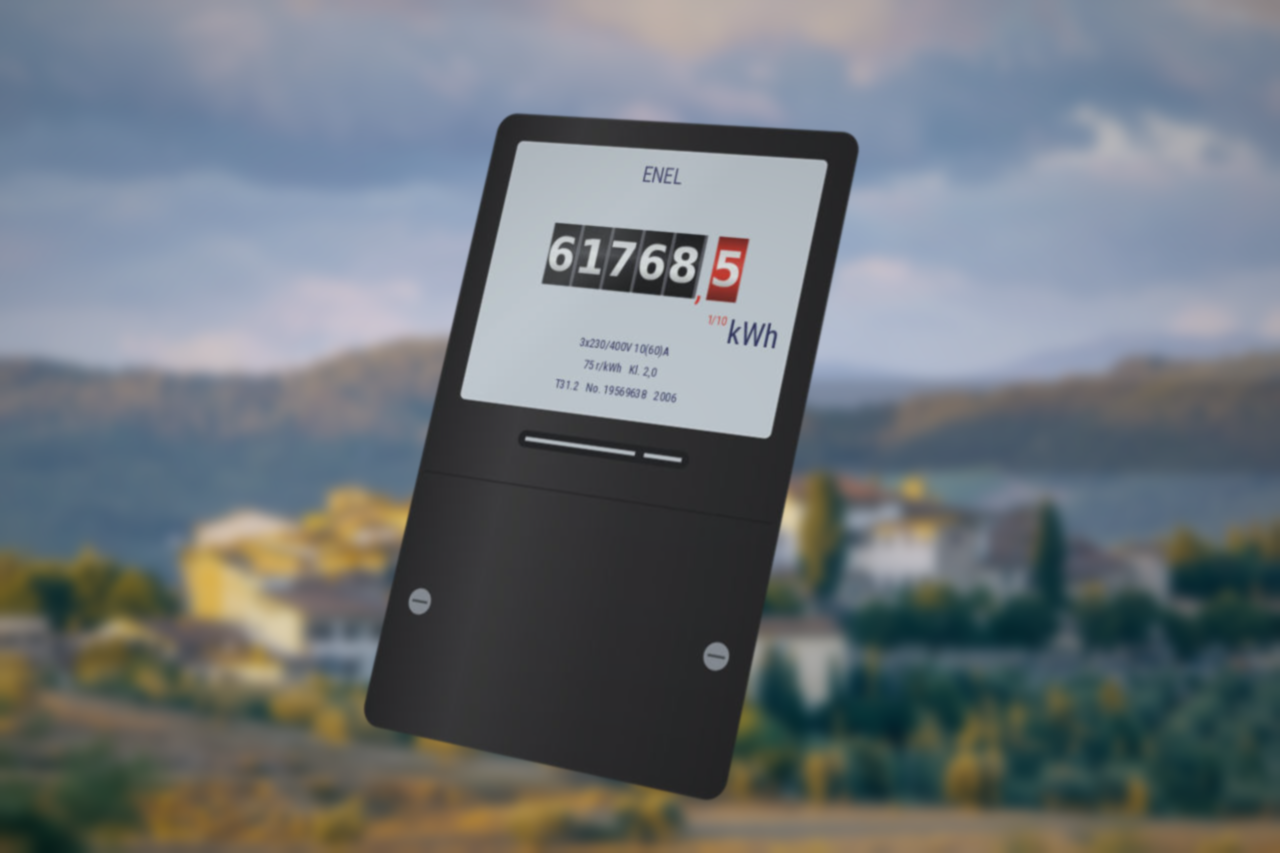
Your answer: 61768.5 kWh
